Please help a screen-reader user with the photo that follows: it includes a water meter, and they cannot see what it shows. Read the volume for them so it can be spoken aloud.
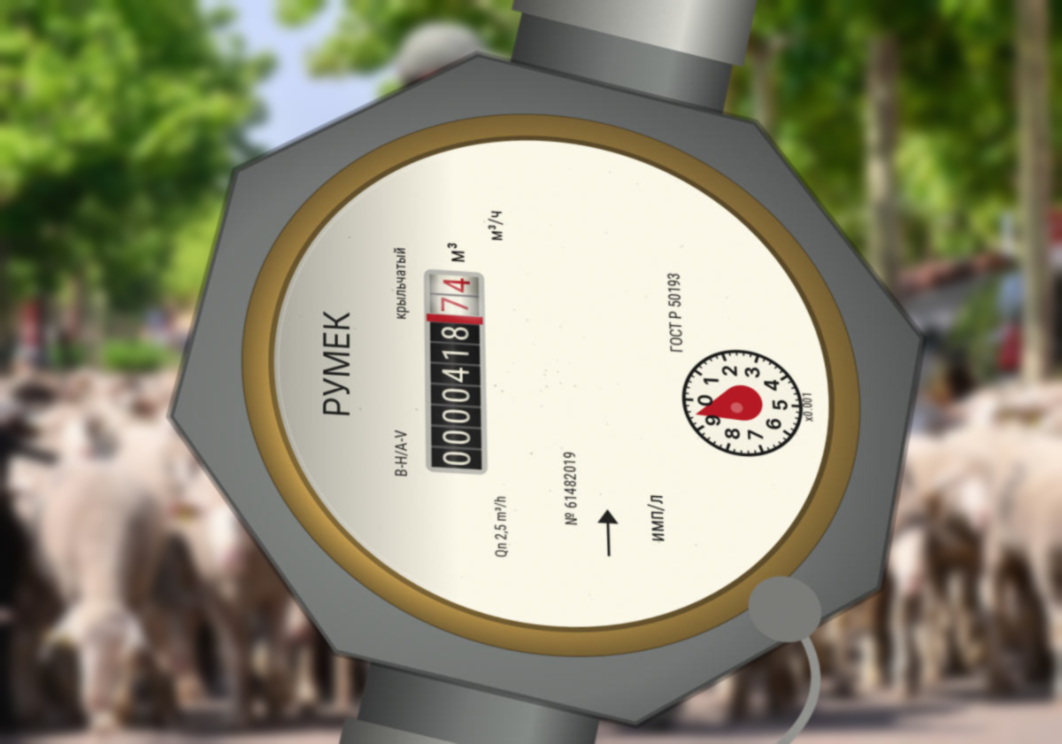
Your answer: 418.739 m³
